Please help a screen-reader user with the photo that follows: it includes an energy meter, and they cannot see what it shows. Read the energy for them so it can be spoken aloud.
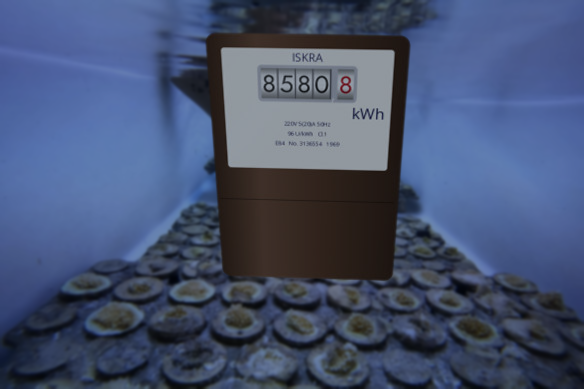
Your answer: 8580.8 kWh
